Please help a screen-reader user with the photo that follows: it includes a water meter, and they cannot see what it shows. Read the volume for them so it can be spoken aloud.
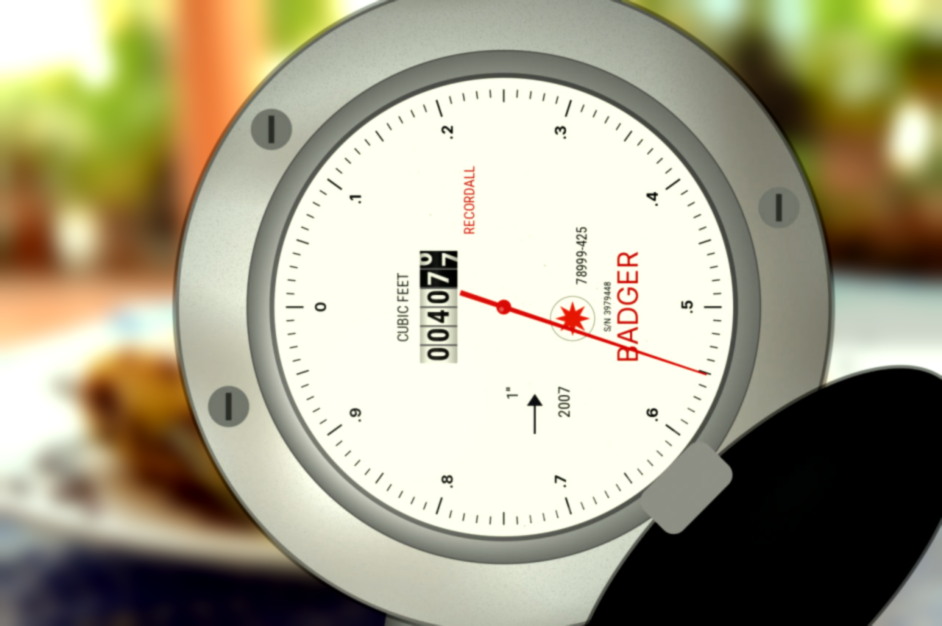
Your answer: 4076.55 ft³
